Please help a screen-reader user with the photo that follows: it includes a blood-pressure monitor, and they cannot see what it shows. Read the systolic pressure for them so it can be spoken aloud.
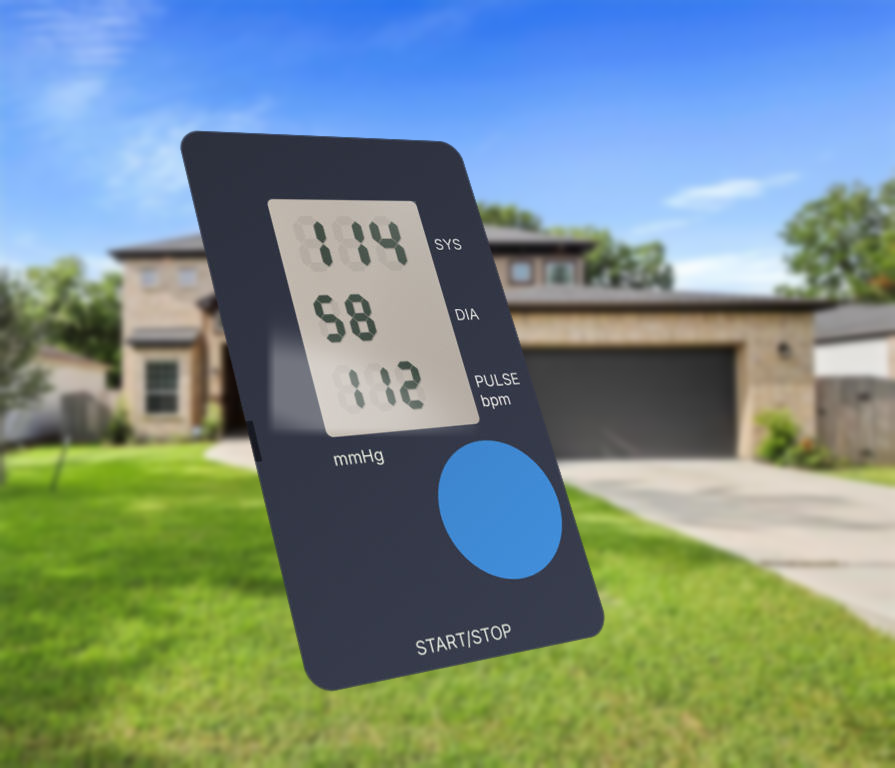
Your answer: 114 mmHg
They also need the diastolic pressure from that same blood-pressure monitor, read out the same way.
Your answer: 58 mmHg
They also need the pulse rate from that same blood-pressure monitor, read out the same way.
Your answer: 112 bpm
